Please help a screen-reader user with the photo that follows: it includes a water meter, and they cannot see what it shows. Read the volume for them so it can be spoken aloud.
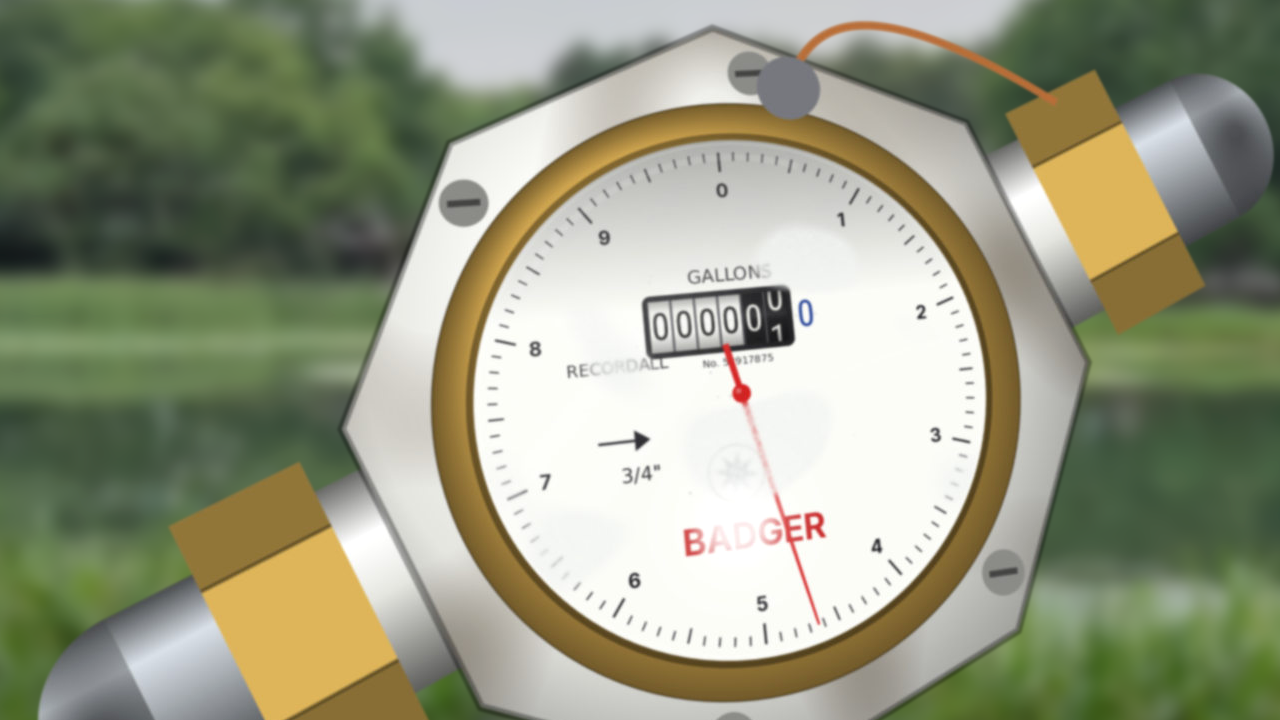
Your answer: 4.6 gal
